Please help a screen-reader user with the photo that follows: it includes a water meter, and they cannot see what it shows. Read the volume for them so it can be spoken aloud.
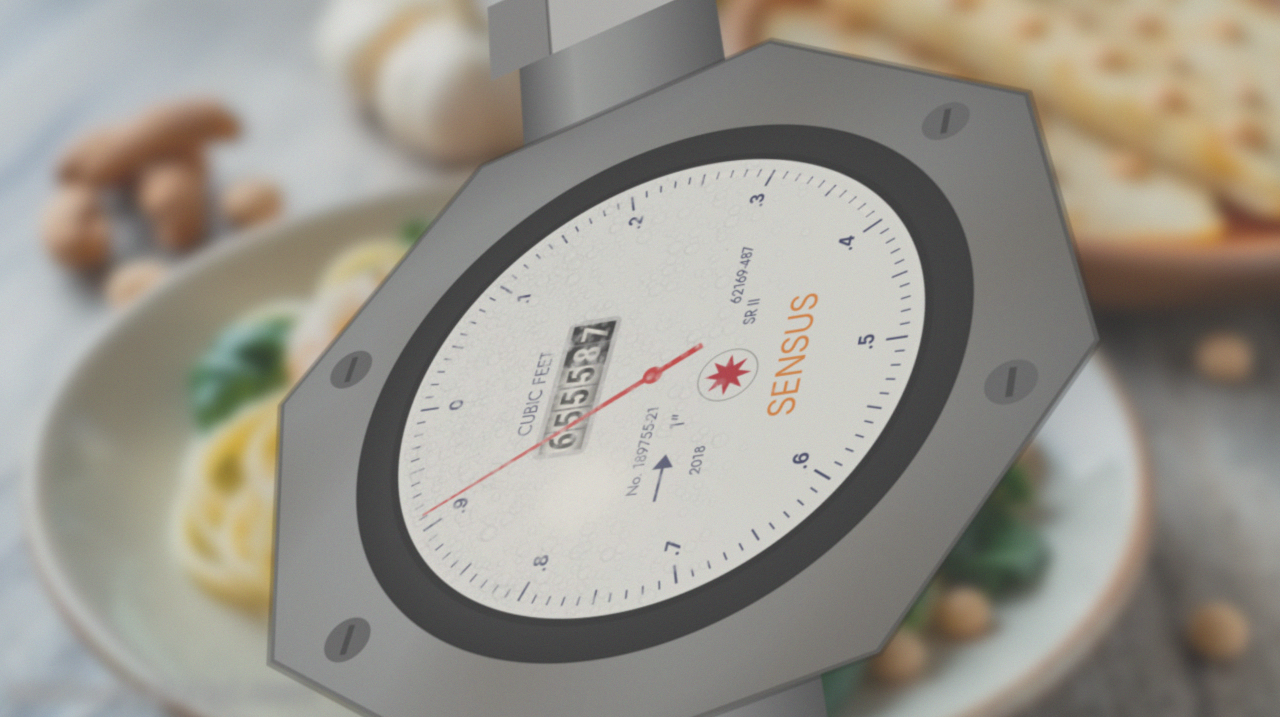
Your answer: 655586.91 ft³
